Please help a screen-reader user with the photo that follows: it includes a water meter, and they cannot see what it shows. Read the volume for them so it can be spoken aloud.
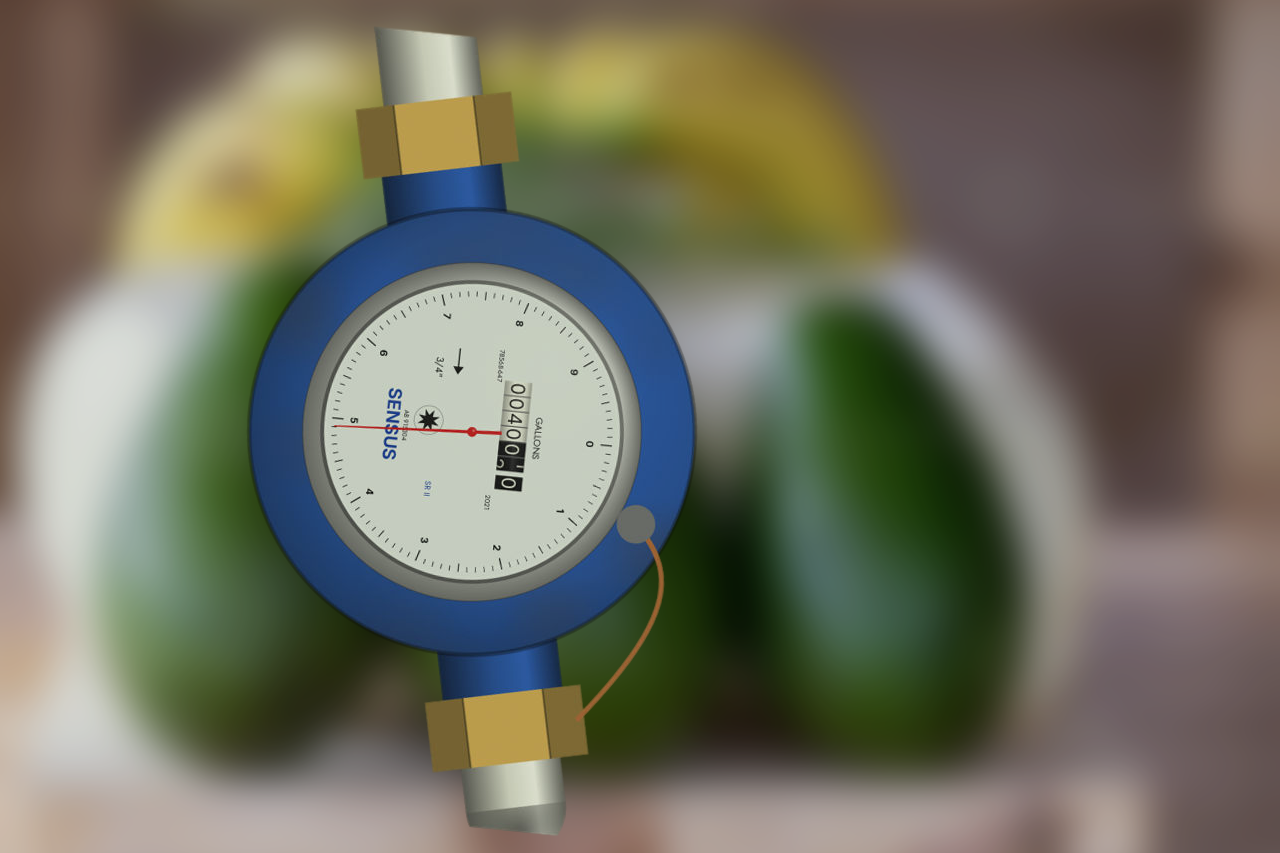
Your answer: 40014.9 gal
